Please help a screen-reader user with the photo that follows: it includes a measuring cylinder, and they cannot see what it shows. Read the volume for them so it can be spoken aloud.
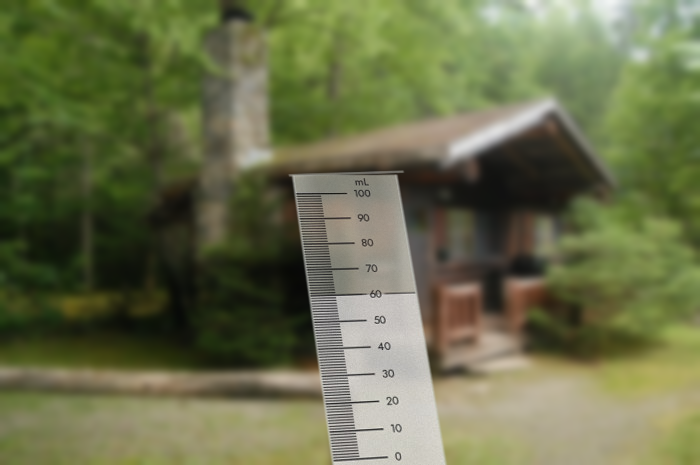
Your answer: 60 mL
